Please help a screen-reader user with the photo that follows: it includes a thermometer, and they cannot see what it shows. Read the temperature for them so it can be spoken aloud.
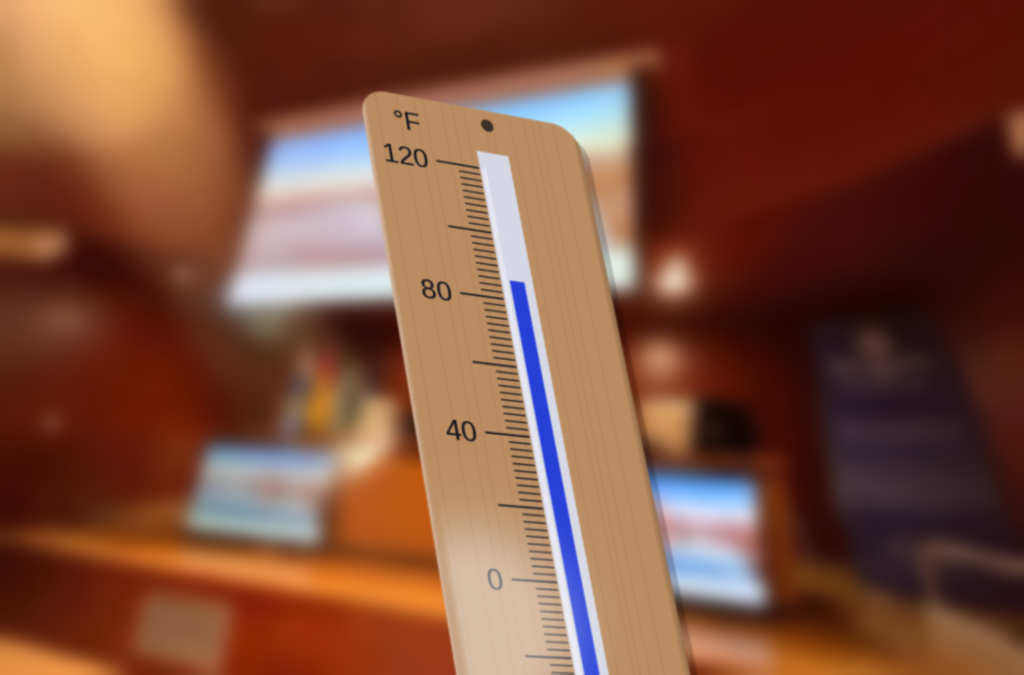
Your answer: 86 °F
